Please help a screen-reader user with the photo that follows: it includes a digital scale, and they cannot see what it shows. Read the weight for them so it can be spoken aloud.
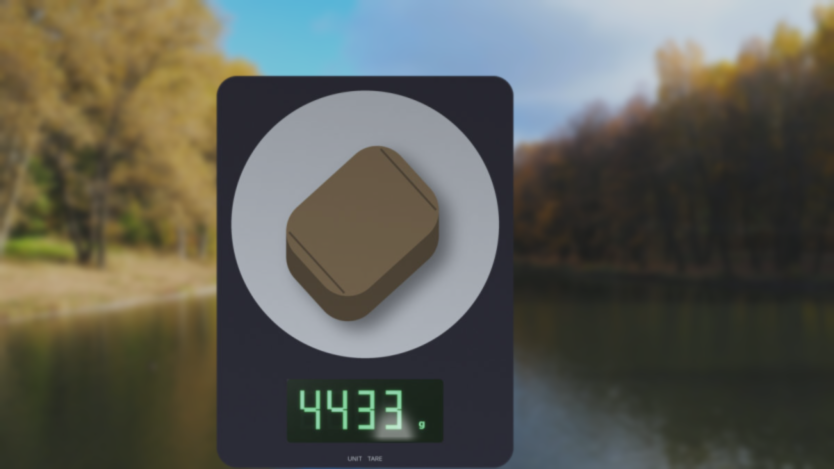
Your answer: 4433 g
